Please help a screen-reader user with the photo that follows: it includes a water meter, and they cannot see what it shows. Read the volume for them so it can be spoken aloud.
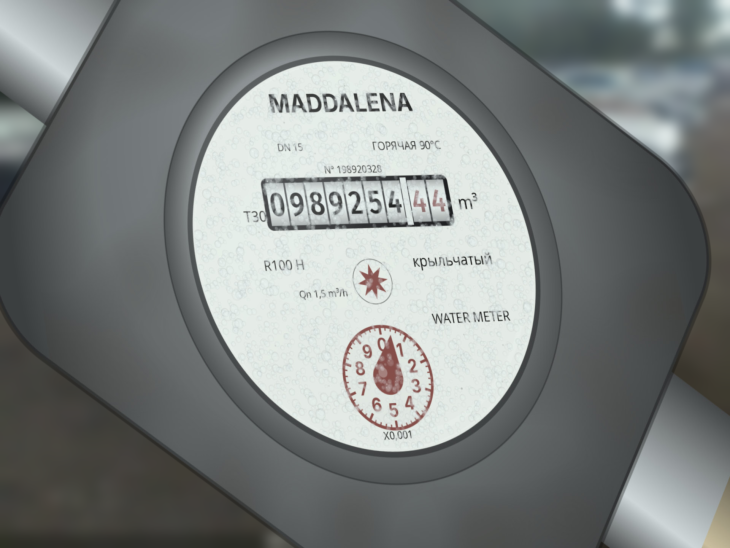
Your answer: 989254.440 m³
